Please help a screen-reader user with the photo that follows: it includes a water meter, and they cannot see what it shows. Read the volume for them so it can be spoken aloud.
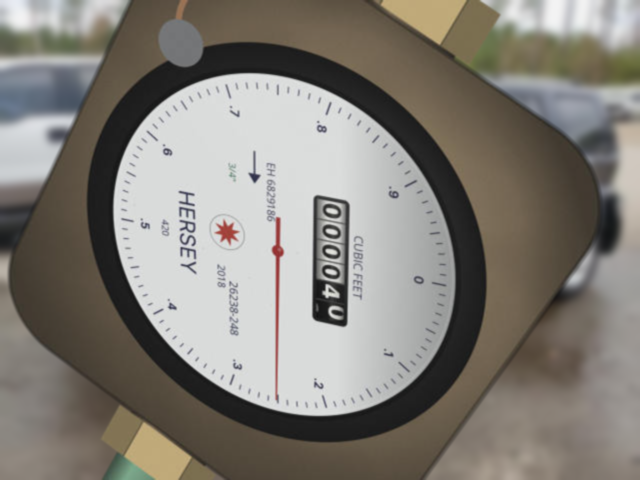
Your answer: 40.25 ft³
